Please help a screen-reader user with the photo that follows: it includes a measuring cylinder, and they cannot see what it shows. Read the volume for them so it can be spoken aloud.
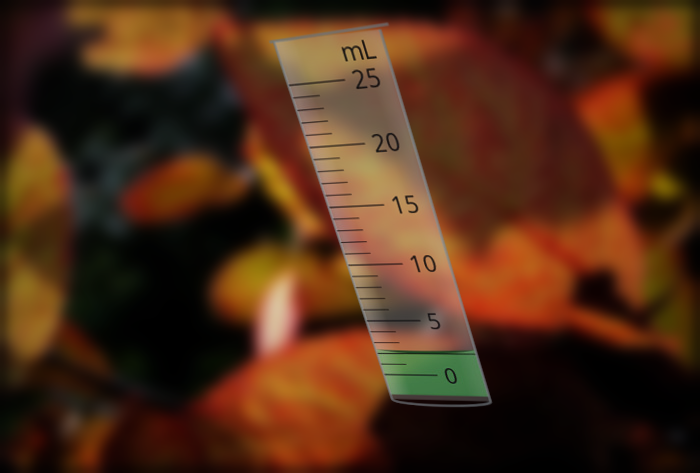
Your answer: 2 mL
